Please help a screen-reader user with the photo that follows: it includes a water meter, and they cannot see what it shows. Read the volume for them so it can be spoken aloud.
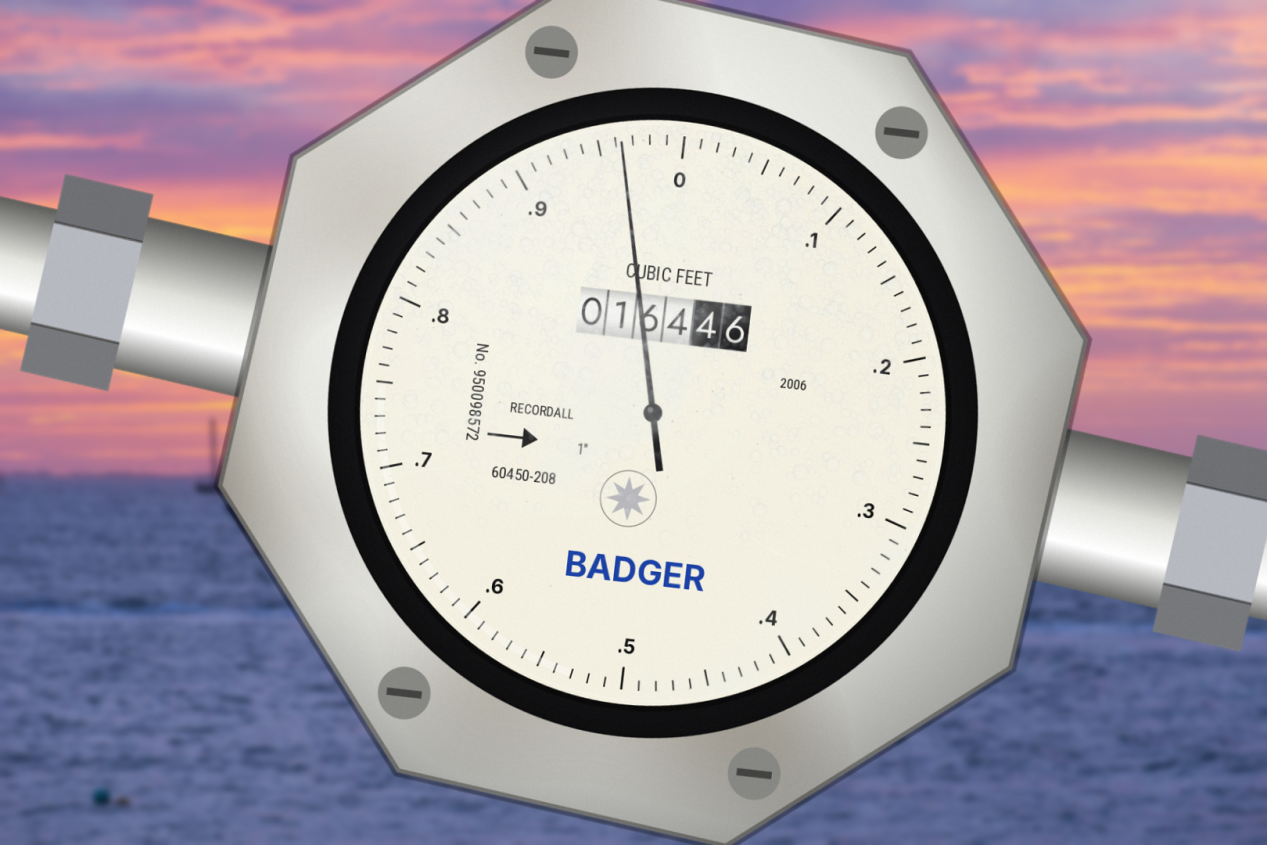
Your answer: 16445.96 ft³
